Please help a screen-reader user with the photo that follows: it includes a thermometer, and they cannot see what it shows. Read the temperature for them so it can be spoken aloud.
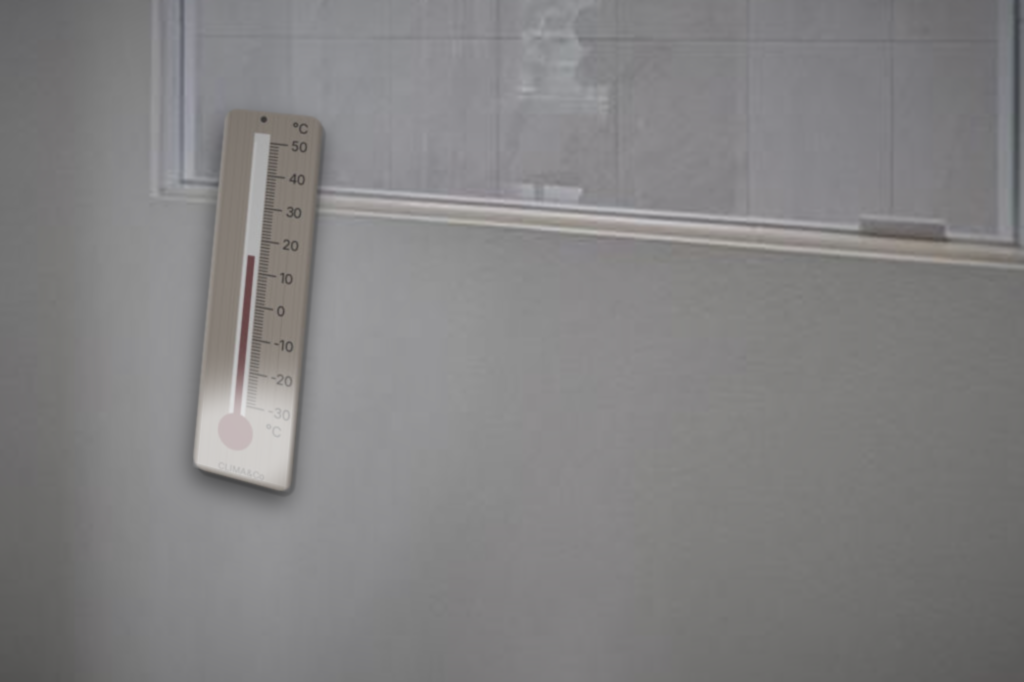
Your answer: 15 °C
